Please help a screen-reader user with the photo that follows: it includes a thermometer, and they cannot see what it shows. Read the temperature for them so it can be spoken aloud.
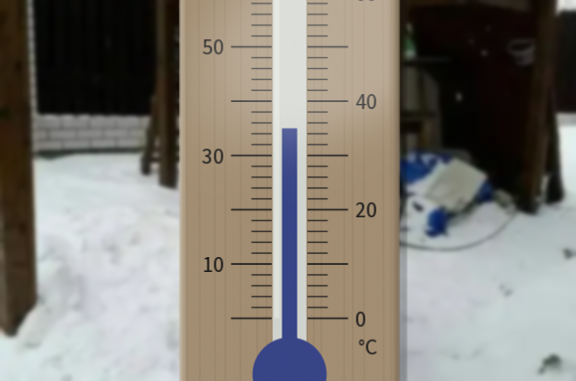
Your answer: 35 °C
